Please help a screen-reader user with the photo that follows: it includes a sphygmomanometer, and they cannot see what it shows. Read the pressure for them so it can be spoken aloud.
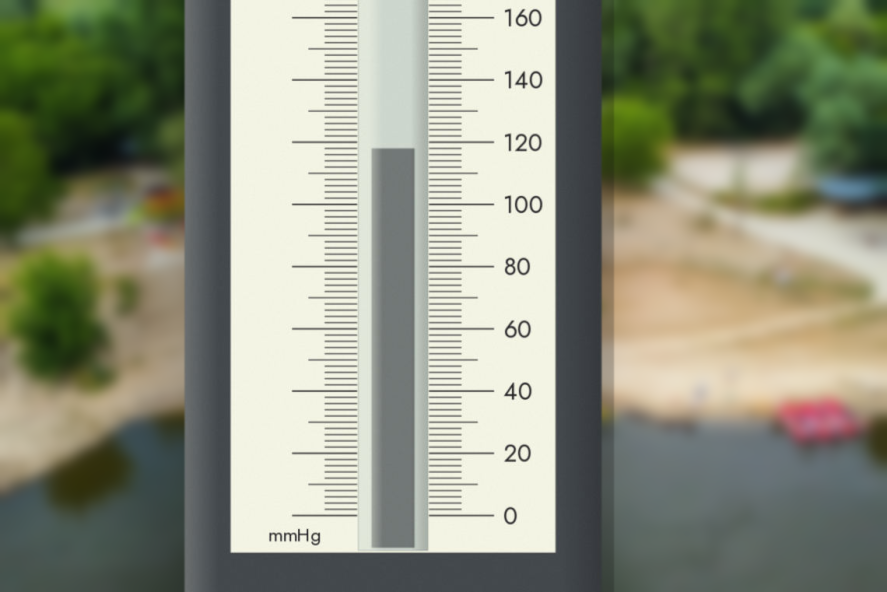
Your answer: 118 mmHg
